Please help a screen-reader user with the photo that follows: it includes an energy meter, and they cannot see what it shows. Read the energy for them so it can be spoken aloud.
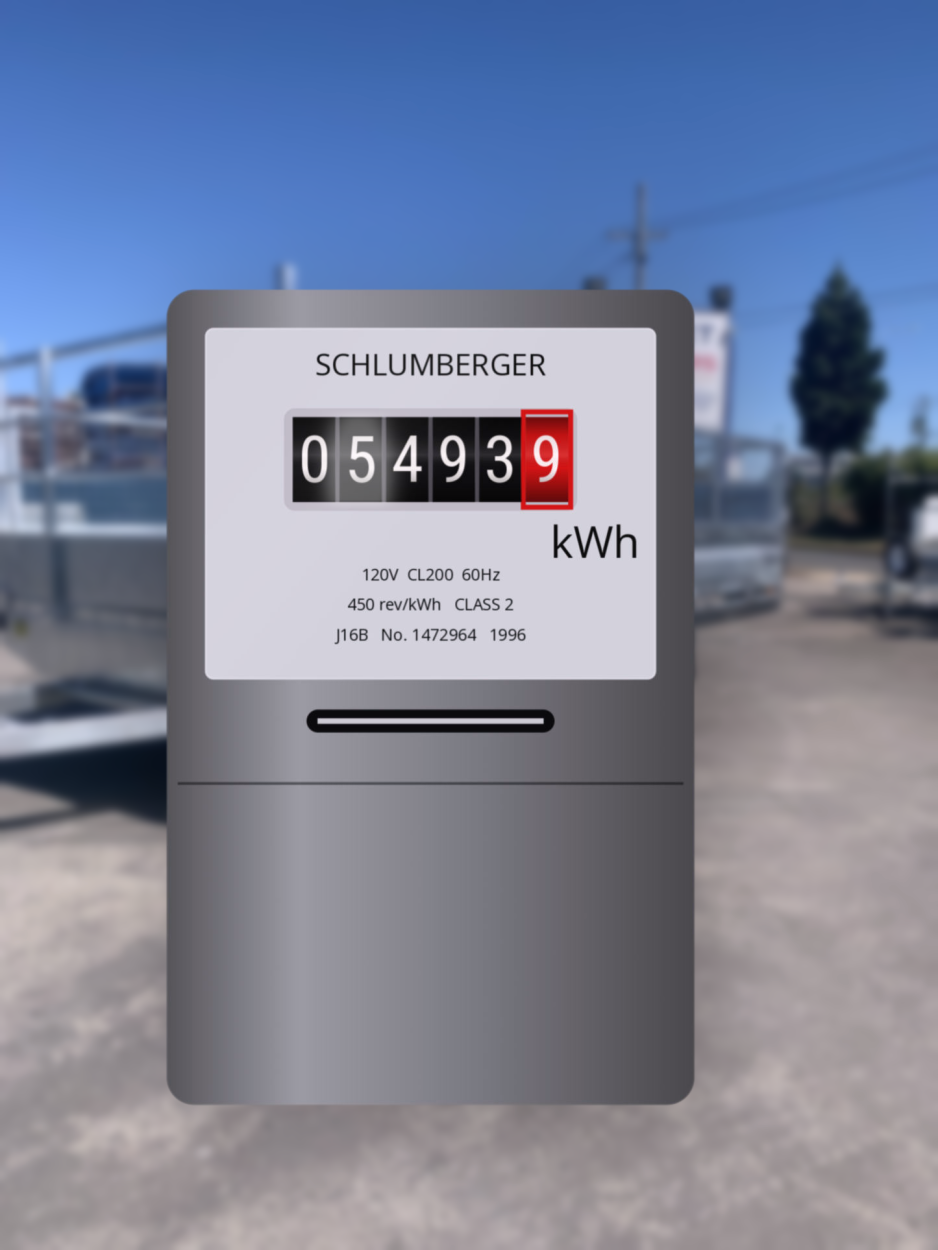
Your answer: 5493.9 kWh
